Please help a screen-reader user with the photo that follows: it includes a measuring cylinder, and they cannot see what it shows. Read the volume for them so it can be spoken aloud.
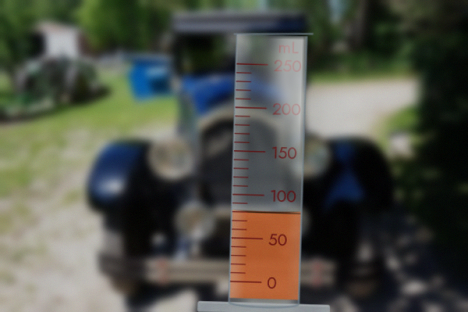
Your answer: 80 mL
